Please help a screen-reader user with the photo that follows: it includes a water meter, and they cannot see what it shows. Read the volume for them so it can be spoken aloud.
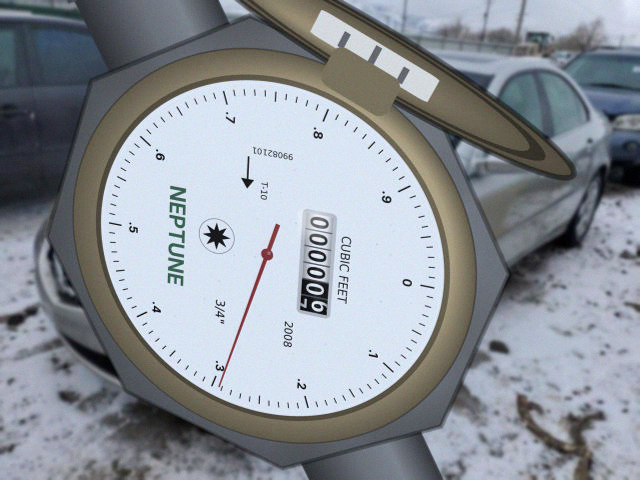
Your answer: 6.29 ft³
